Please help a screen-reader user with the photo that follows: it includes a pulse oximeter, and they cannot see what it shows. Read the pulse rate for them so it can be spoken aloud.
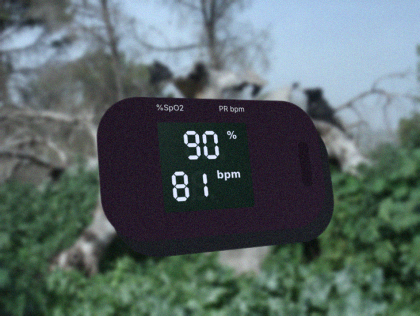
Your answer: 81 bpm
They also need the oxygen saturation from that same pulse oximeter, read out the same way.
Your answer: 90 %
